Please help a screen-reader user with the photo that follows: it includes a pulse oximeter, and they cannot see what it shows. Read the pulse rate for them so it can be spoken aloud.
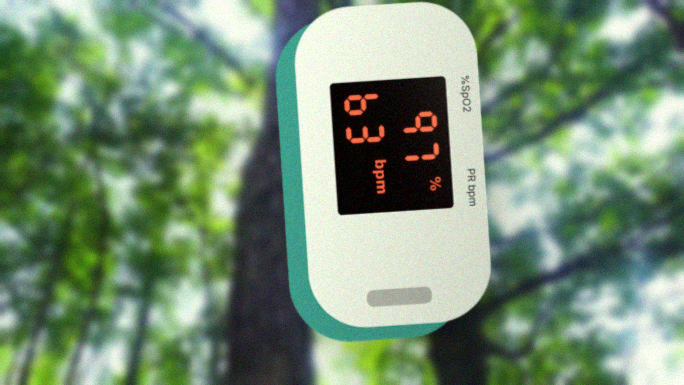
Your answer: 63 bpm
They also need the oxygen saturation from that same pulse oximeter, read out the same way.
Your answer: 97 %
